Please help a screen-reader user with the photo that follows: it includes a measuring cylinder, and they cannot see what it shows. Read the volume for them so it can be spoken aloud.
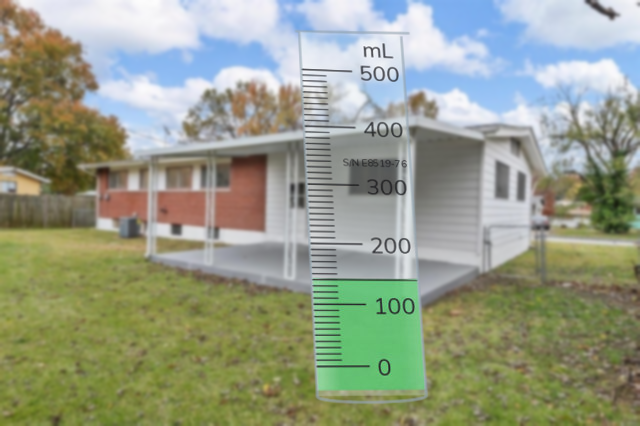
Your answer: 140 mL
